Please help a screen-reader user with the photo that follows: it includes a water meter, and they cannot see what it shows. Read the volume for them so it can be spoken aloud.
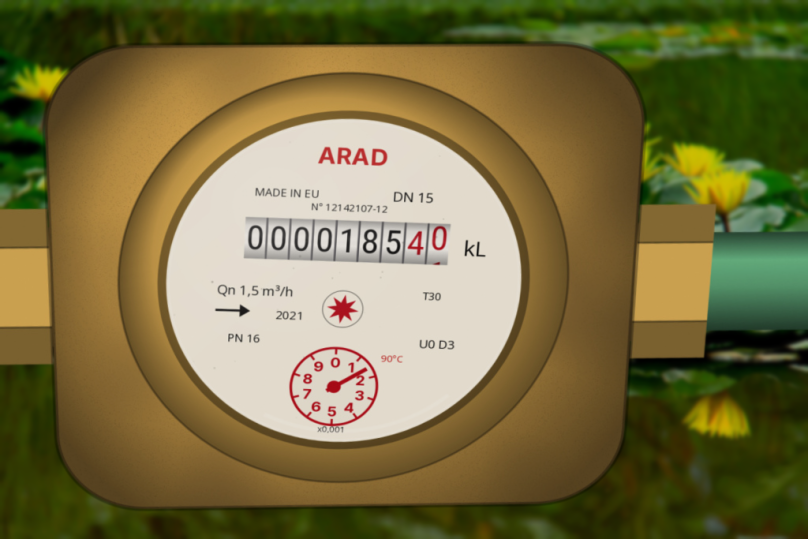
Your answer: 185.401 kL
